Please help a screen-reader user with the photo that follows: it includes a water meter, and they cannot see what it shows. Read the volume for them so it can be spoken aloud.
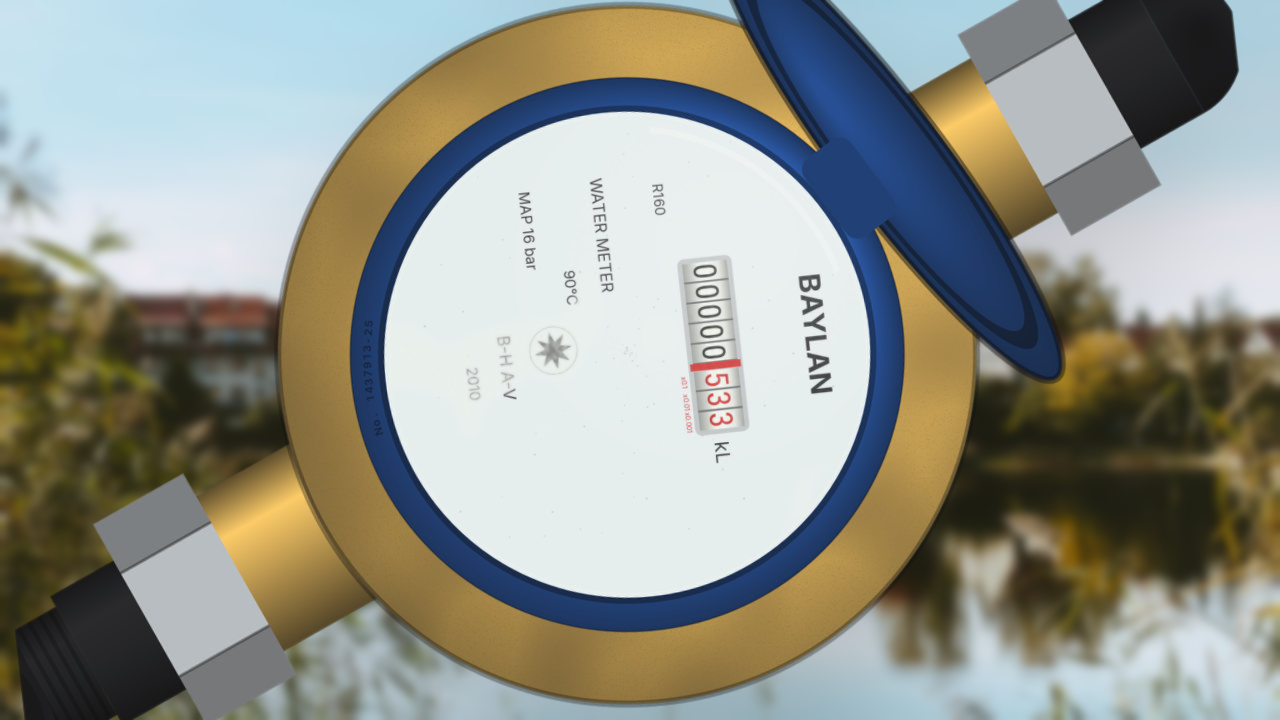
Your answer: 0.533 kL
